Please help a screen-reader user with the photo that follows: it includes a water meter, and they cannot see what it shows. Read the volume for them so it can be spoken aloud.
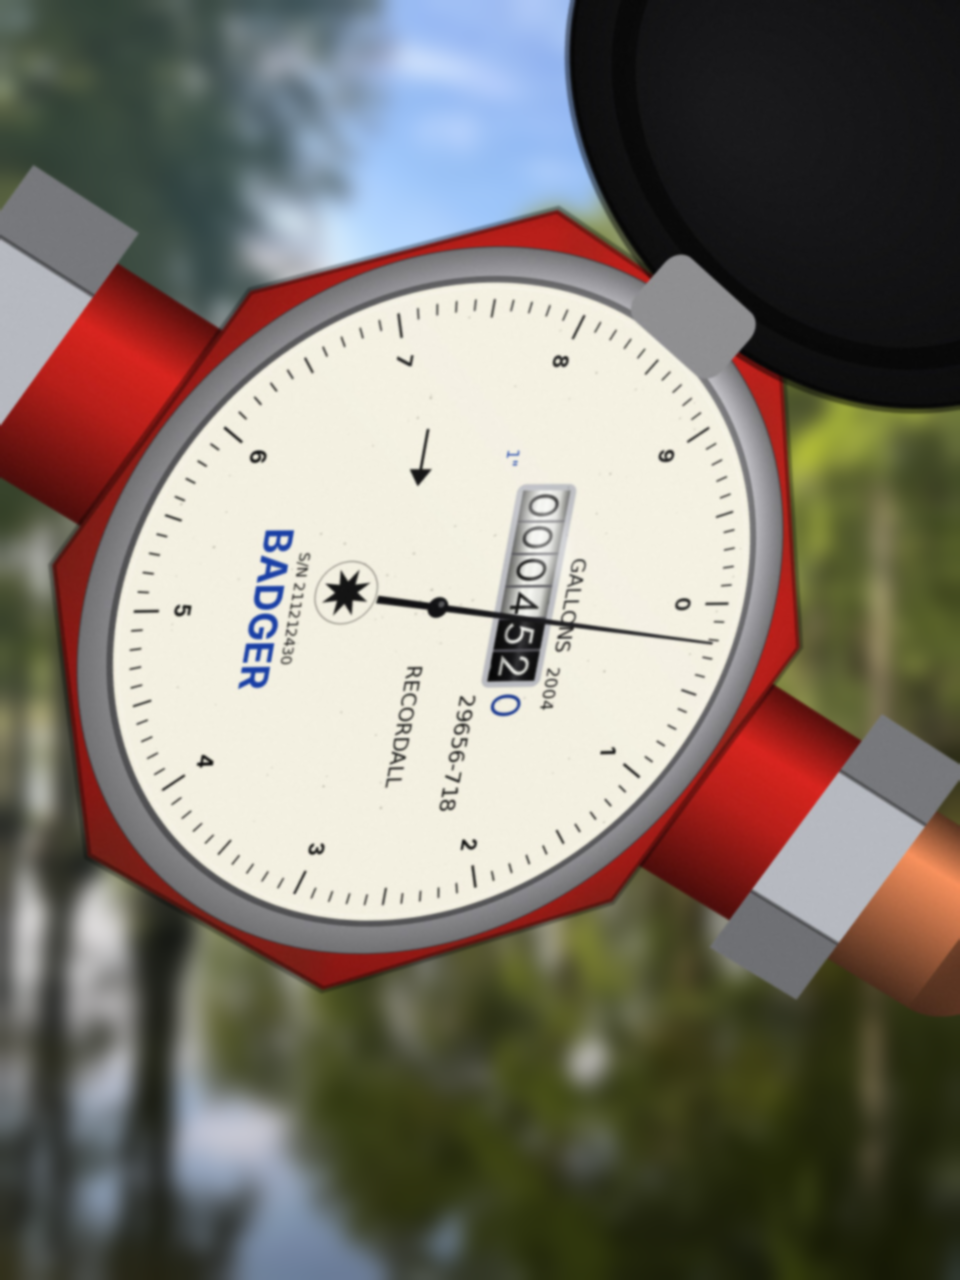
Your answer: 4520.2 gal
